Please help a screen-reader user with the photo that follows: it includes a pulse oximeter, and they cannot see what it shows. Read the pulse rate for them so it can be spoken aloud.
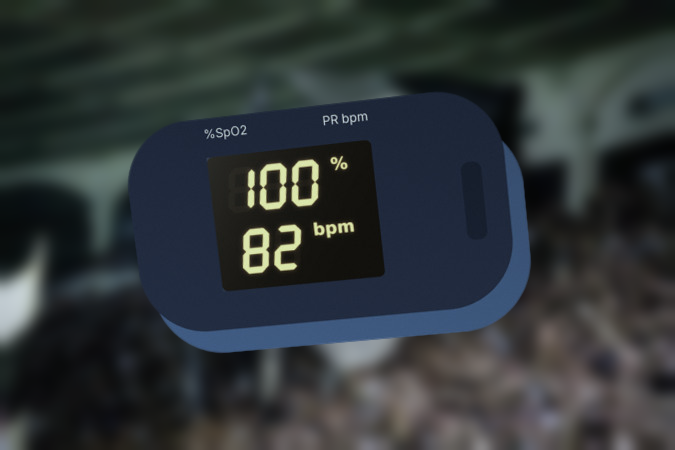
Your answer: 82 bpm
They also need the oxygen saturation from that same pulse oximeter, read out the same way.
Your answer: 100 %
